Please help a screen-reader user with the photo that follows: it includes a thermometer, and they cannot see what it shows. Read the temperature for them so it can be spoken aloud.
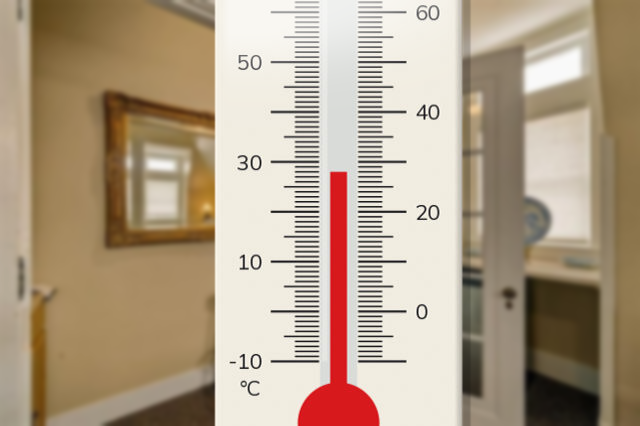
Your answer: 28 °C
